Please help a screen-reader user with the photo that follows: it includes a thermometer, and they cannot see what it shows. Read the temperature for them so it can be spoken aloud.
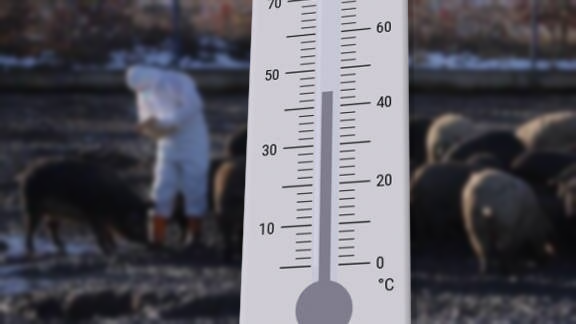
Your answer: 44 °C
